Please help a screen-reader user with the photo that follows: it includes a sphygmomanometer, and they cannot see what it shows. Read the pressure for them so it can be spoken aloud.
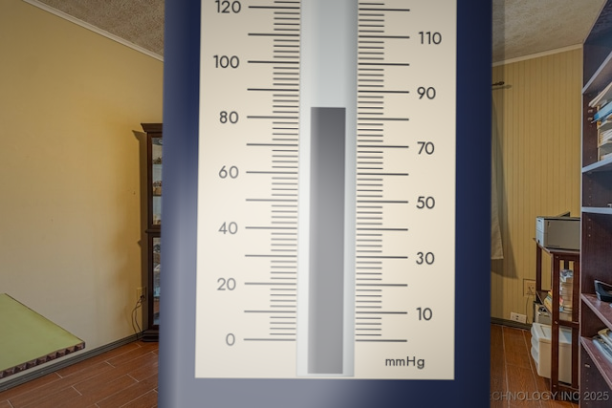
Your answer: 84 mmHg
